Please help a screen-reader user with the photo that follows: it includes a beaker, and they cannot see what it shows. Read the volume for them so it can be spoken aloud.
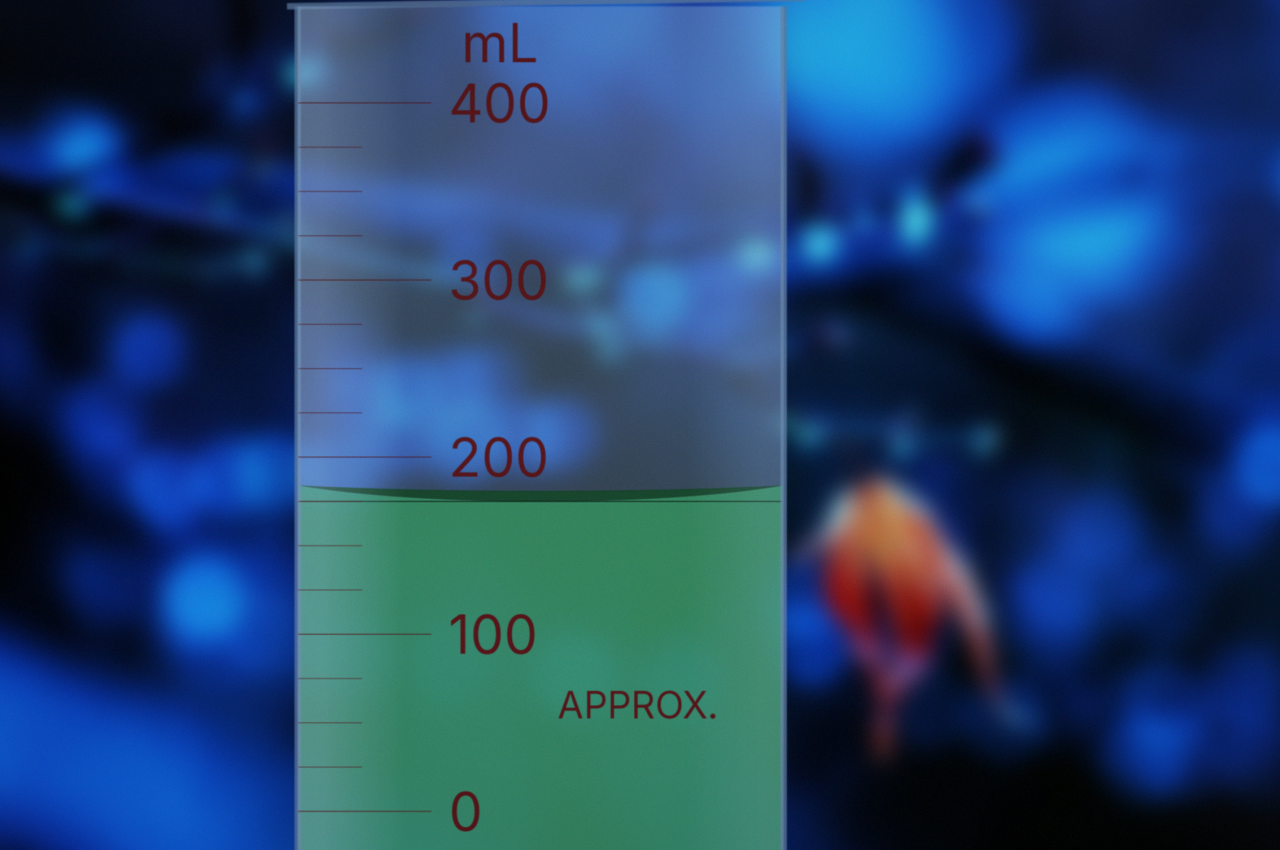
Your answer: 175 mL
